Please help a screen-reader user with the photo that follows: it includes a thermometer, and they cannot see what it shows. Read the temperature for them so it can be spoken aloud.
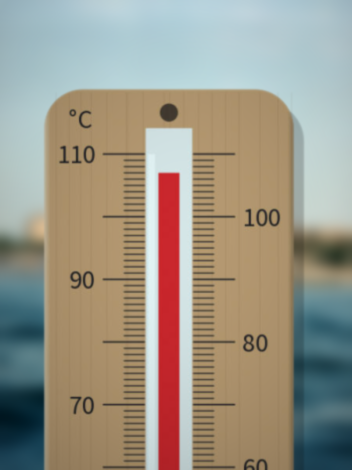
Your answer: 107 °C
